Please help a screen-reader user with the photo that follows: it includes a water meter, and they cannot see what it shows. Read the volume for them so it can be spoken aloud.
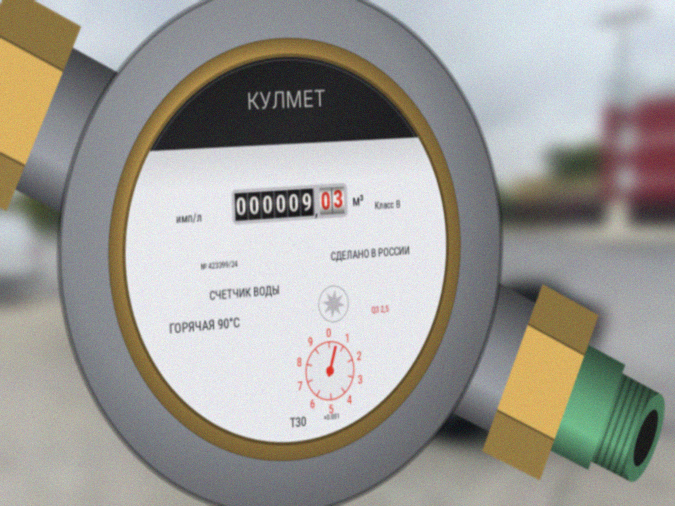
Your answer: 9.030 m³
